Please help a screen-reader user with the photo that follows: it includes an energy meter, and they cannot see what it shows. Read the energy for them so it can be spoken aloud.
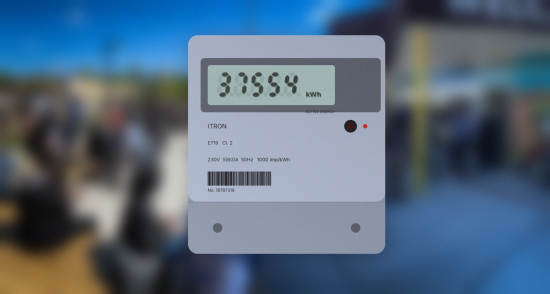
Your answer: 37554 kWh
